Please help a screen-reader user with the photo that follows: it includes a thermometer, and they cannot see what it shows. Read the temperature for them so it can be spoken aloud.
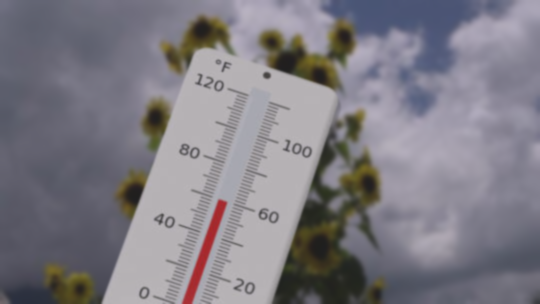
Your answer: 60 °F
